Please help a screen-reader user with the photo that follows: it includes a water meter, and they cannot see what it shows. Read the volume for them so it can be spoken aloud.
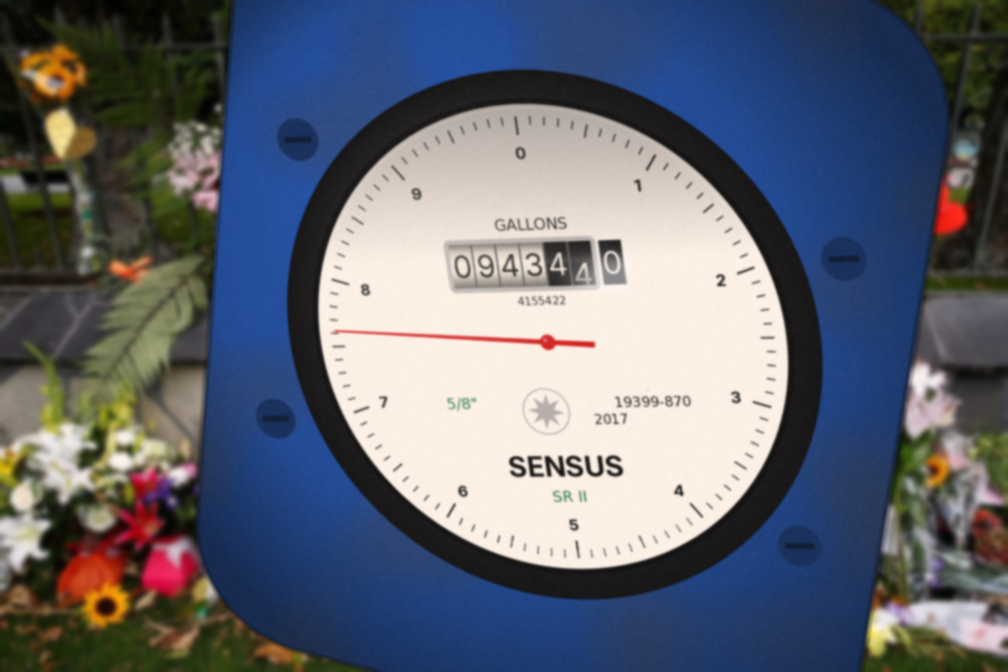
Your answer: 943437.6 gal
